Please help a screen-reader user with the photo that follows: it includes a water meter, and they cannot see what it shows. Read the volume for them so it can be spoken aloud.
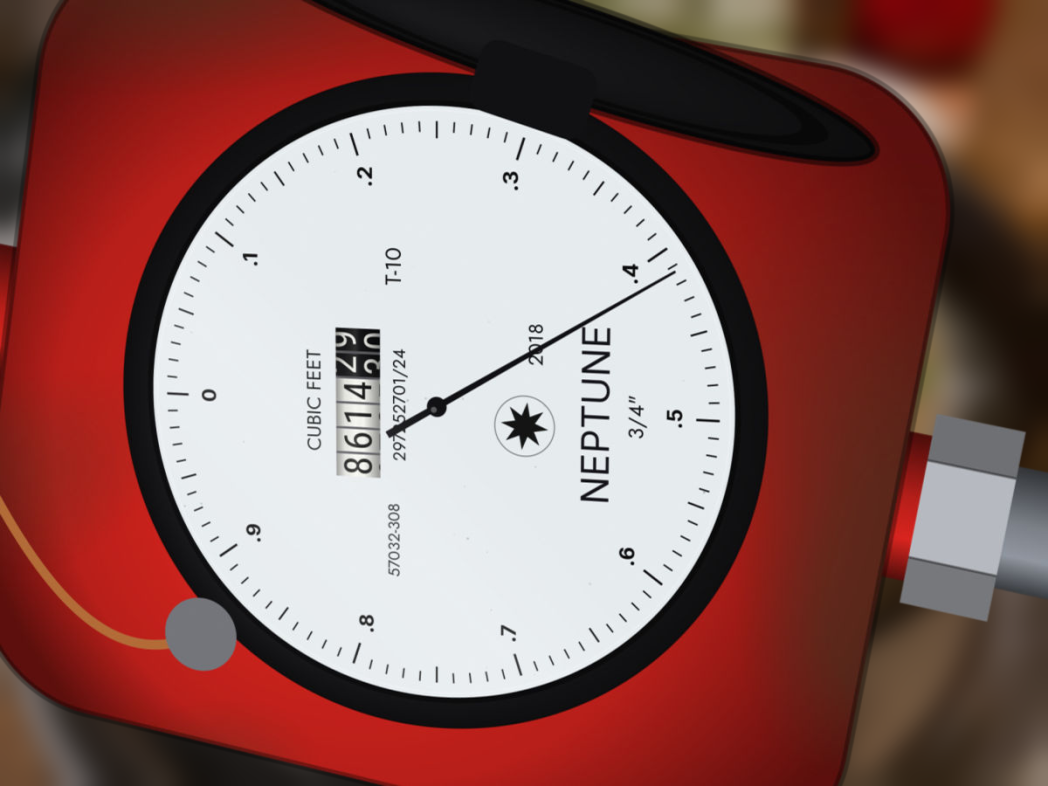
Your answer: 861429.41 ft³
